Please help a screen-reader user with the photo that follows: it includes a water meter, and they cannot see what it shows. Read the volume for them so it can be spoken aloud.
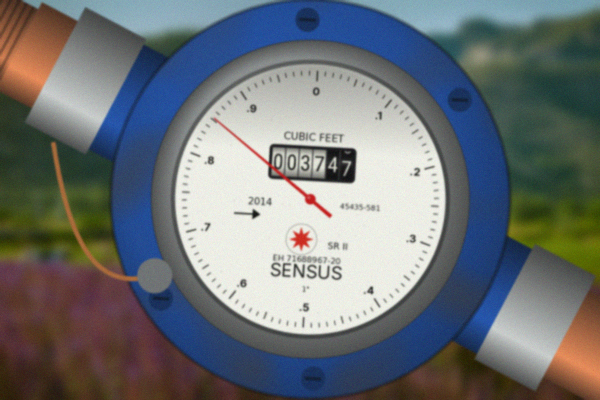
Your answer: 3746.85 ft³
